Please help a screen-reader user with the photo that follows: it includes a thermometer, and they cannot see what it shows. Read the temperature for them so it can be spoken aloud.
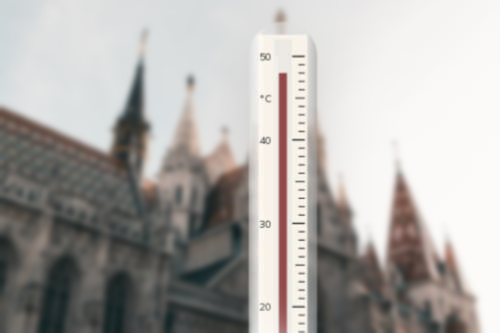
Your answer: 48 °C
